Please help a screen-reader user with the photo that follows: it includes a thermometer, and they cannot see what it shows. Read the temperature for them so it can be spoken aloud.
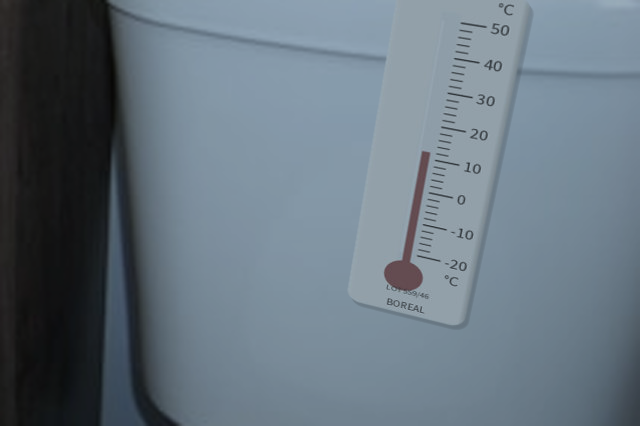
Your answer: 12 °C
